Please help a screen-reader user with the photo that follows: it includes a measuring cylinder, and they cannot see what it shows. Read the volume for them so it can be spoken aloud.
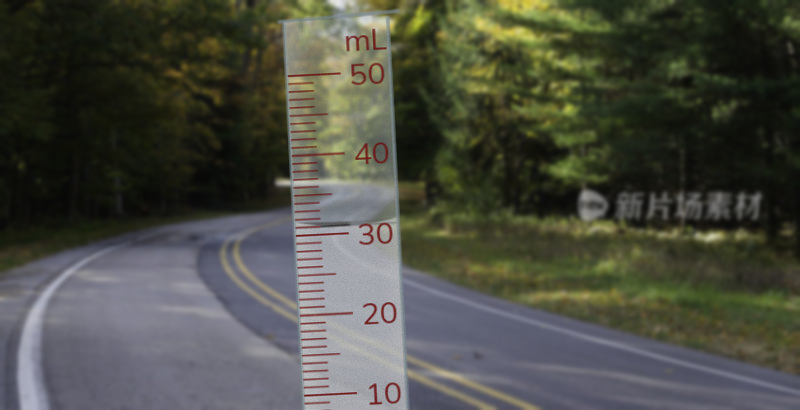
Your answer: 31 mL
